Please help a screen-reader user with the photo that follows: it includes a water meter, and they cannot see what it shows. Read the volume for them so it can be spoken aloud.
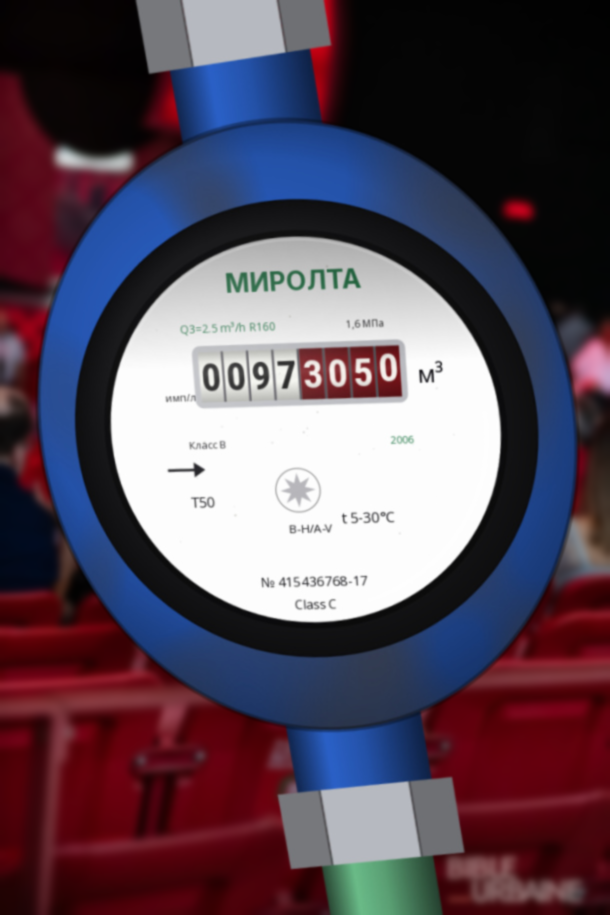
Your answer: 97.3050 m³
